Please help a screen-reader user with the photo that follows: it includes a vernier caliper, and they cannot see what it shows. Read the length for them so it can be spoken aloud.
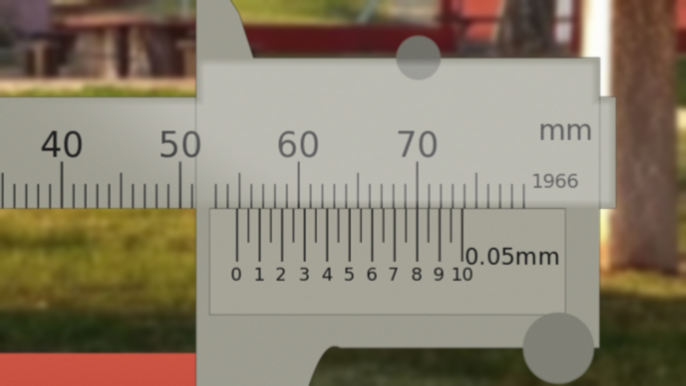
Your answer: 54.8 mm
